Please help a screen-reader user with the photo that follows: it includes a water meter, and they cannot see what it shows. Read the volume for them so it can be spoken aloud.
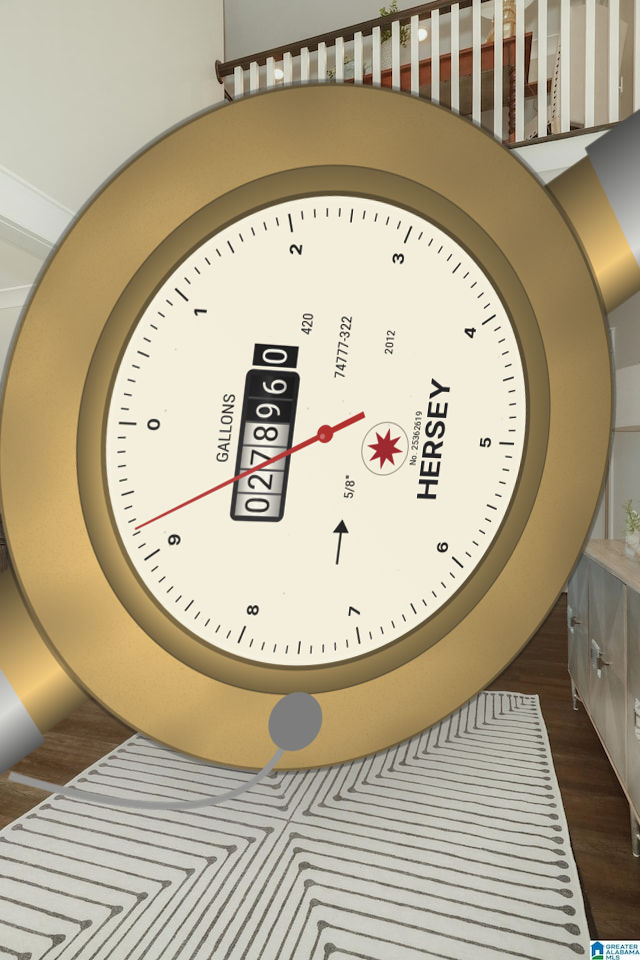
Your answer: 278959.2 gal
